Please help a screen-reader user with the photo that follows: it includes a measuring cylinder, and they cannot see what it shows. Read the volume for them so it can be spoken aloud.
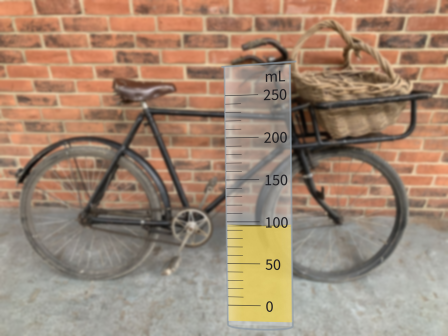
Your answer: 95 mL
